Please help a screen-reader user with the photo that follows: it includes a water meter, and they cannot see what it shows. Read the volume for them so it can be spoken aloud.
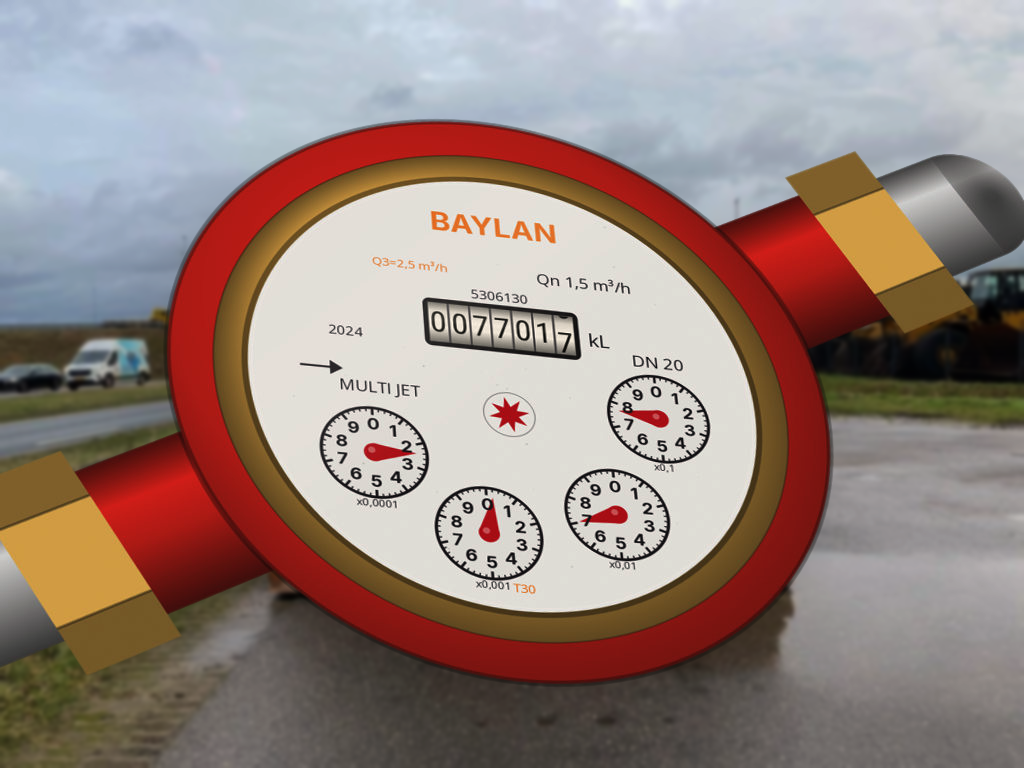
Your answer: 77016.7702 kL
